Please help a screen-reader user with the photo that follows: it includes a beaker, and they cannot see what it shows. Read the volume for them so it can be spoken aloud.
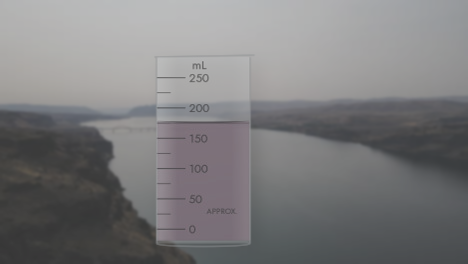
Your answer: 175 mL
